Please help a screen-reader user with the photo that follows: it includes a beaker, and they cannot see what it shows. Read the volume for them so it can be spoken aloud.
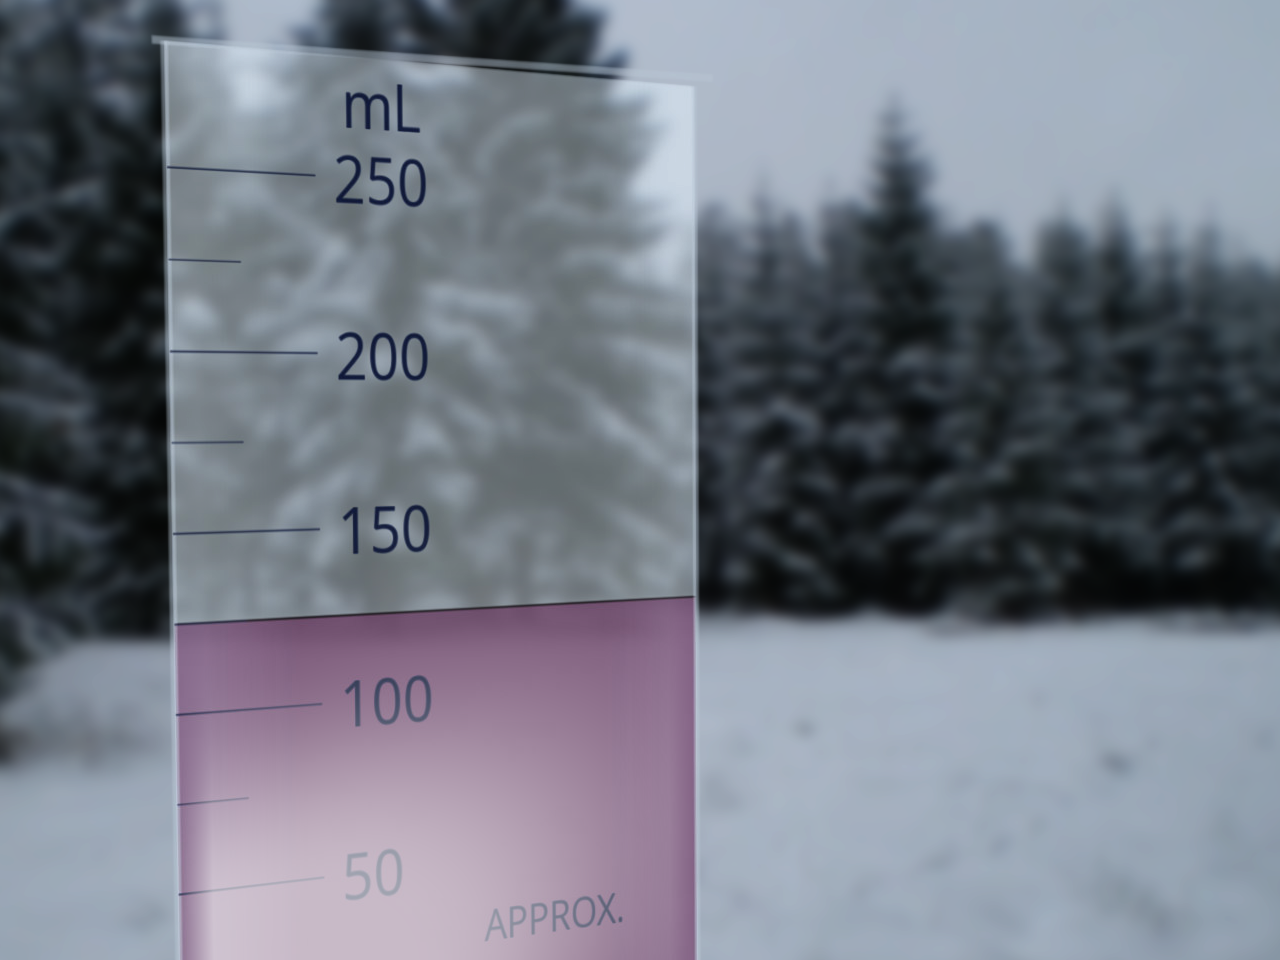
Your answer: 125 mL
